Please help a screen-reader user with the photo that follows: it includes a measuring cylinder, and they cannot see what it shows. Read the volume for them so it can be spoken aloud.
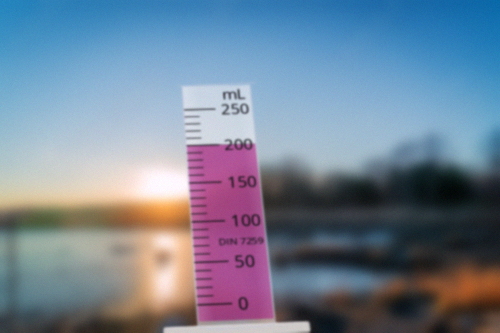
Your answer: 200 mL
